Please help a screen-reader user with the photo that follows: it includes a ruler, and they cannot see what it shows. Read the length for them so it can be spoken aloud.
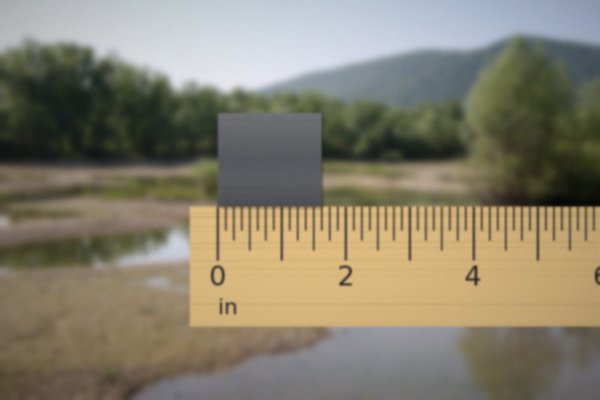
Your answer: 1.625 in
